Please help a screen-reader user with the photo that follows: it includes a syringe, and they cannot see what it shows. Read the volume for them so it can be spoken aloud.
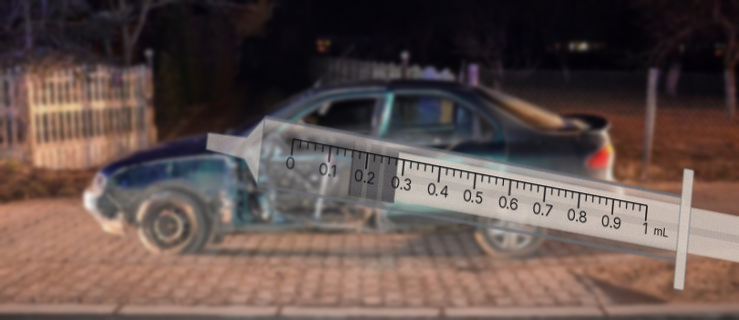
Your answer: 0.16 mL
